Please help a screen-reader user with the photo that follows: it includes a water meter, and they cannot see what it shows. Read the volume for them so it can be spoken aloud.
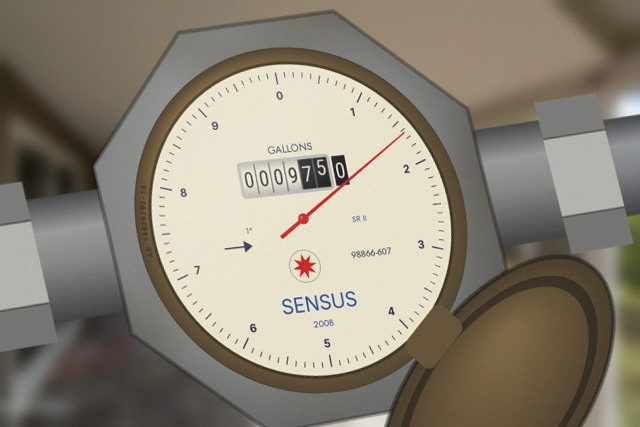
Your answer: 9751.6 gal
